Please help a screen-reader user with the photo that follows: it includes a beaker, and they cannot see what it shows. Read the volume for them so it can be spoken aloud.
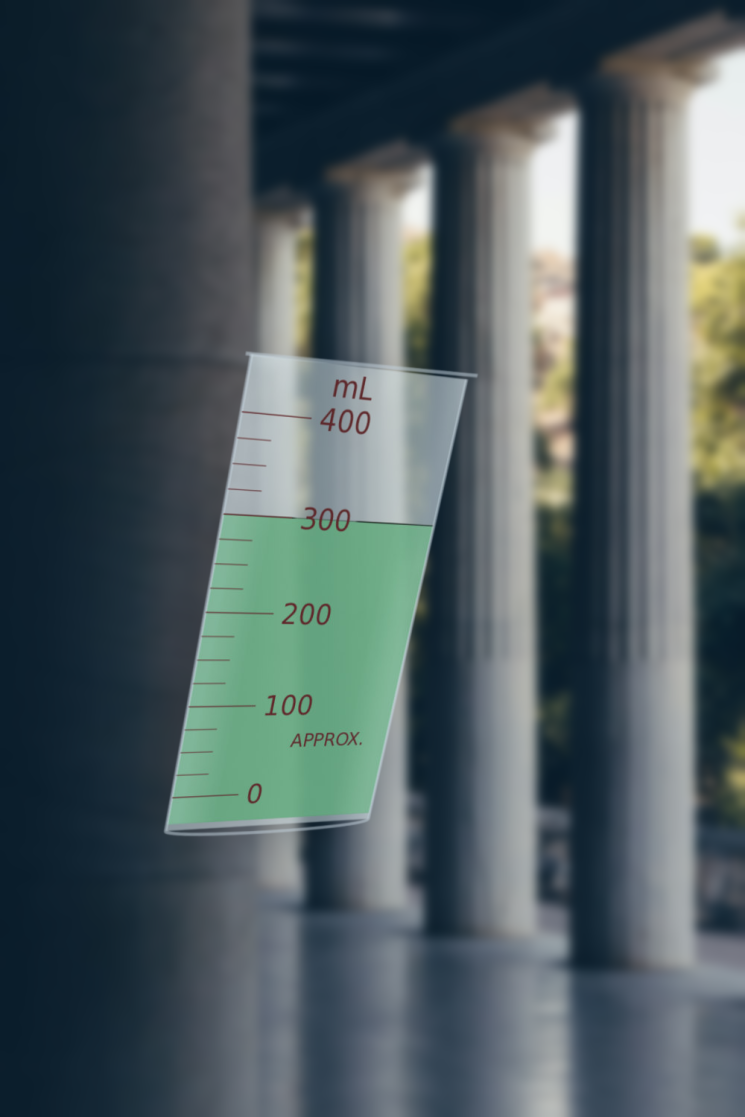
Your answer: 300 mL
